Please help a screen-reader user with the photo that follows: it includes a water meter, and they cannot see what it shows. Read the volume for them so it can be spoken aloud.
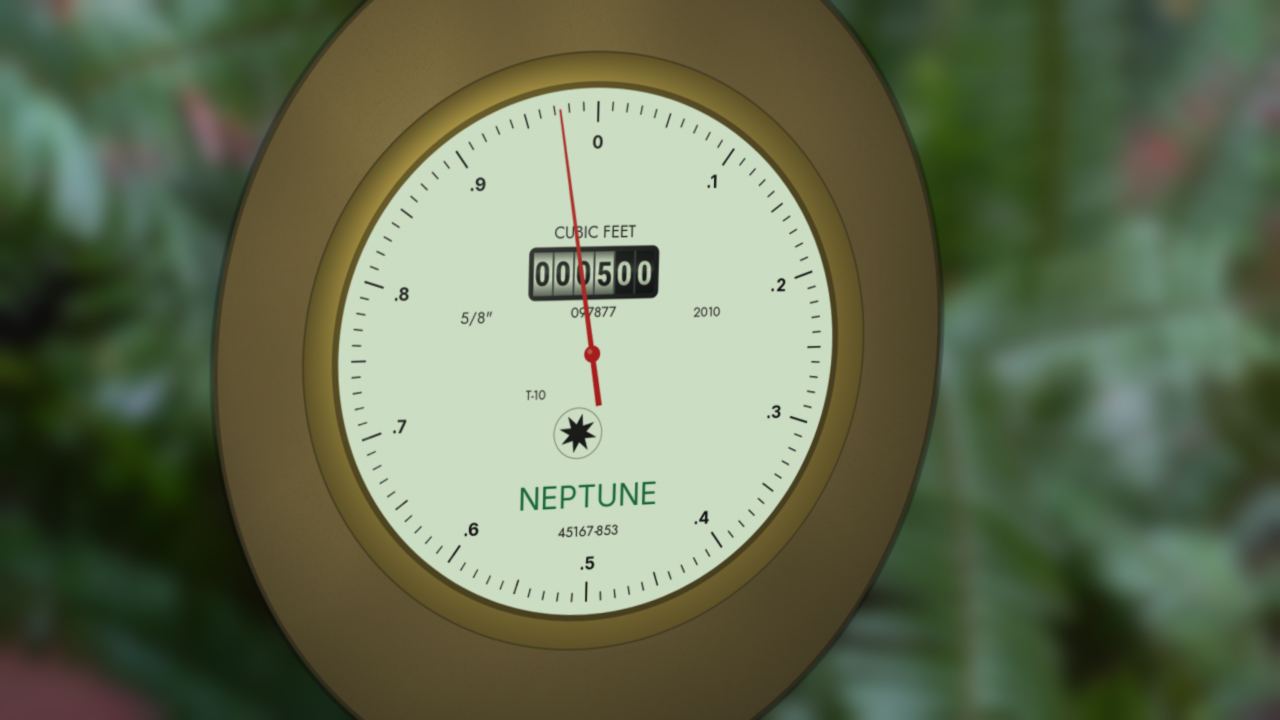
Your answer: 499.97 ft³
